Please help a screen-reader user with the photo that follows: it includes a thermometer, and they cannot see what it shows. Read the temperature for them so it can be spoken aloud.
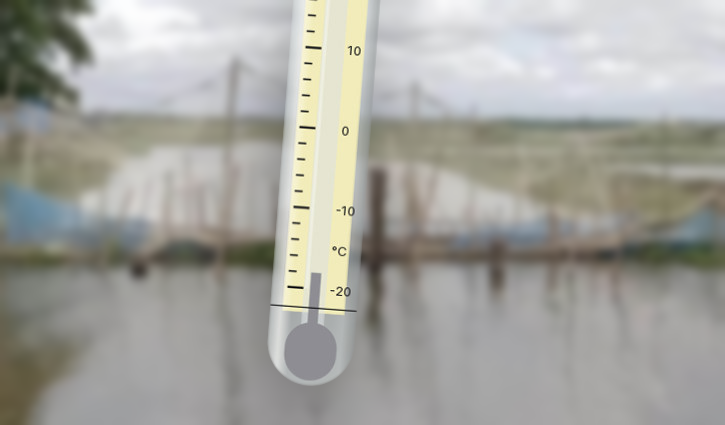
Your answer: -18 °C
